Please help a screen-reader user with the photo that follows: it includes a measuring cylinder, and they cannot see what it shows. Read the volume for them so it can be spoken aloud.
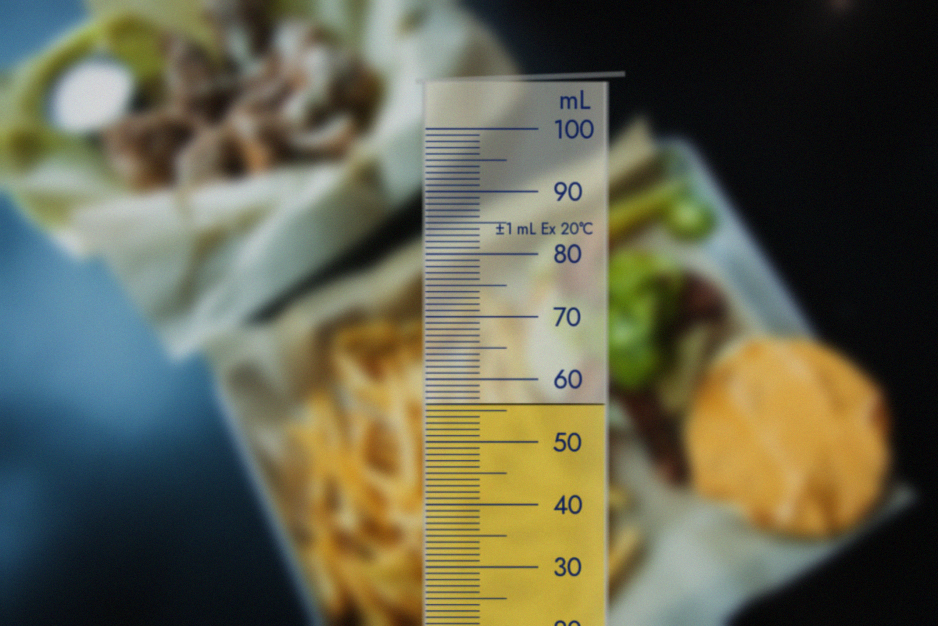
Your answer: 56 mL
